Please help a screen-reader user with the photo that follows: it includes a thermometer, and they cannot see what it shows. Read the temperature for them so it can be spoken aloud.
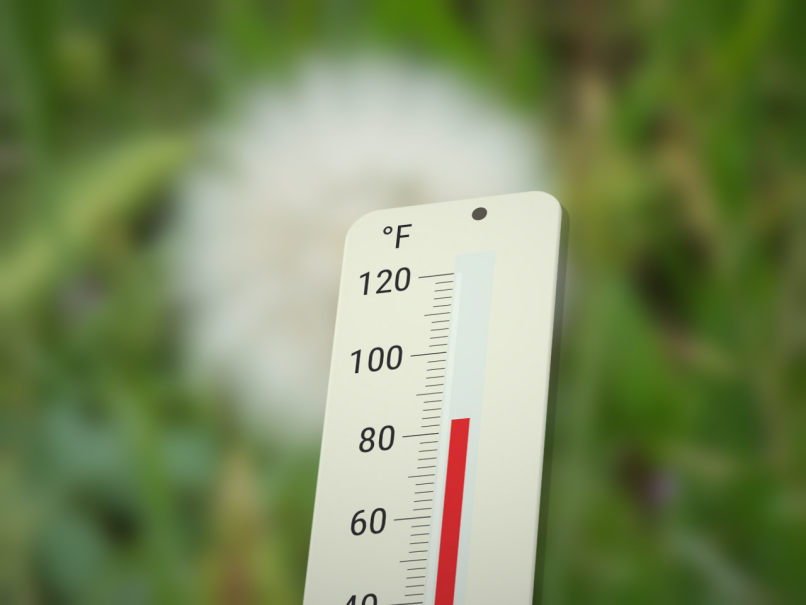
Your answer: 83 °F
